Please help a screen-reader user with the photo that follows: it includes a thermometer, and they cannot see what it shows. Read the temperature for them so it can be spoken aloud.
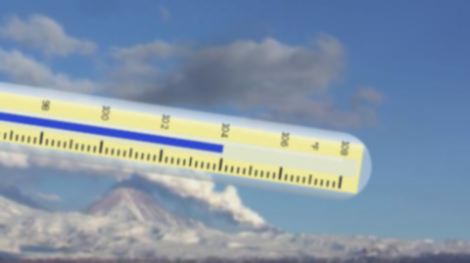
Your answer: 104 °F
